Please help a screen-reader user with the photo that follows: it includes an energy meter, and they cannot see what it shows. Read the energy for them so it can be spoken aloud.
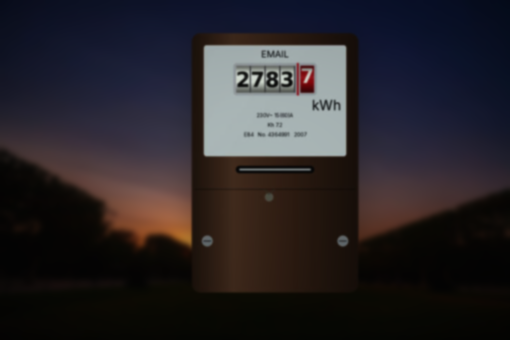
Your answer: 2783.7 kWh
